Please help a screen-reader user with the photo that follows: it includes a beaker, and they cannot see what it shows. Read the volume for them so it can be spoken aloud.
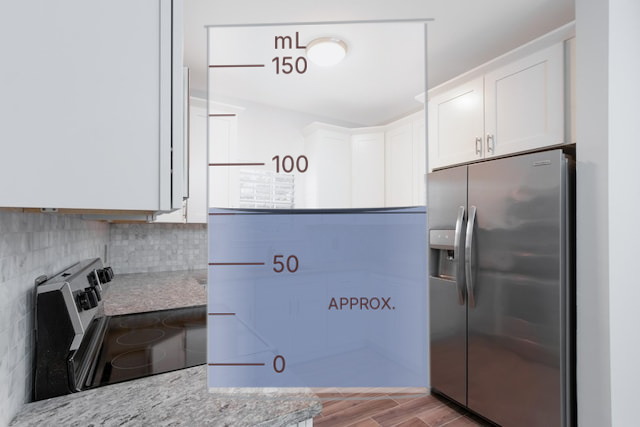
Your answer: 75 mL
